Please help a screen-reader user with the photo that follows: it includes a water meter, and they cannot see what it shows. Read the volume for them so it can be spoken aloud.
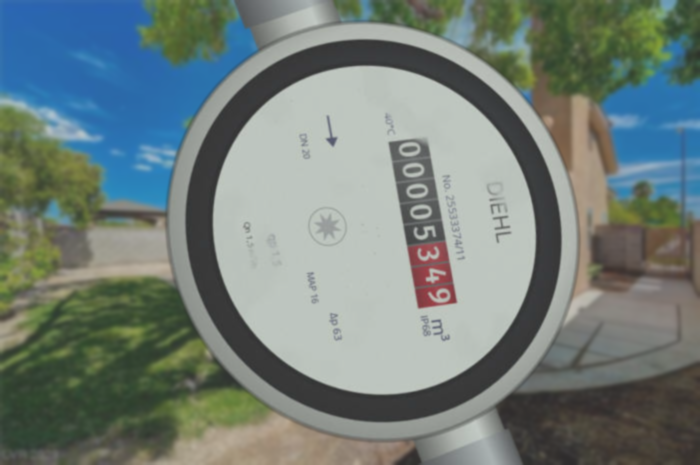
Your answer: 5.349 m³
